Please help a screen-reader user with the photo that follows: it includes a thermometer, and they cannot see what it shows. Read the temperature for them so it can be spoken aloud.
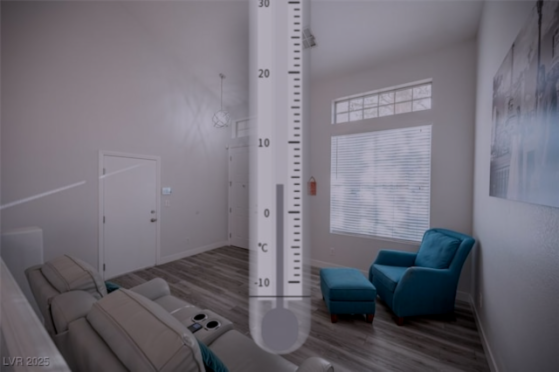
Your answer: 4 °C
